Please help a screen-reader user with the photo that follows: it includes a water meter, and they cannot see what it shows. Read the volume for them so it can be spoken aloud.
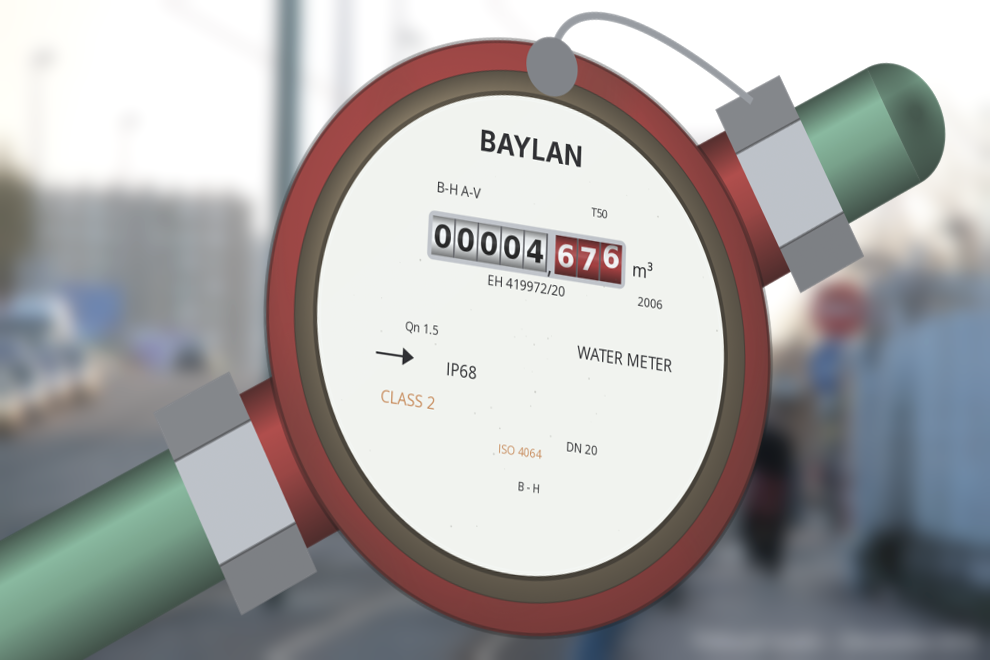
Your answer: 4.676 m³
